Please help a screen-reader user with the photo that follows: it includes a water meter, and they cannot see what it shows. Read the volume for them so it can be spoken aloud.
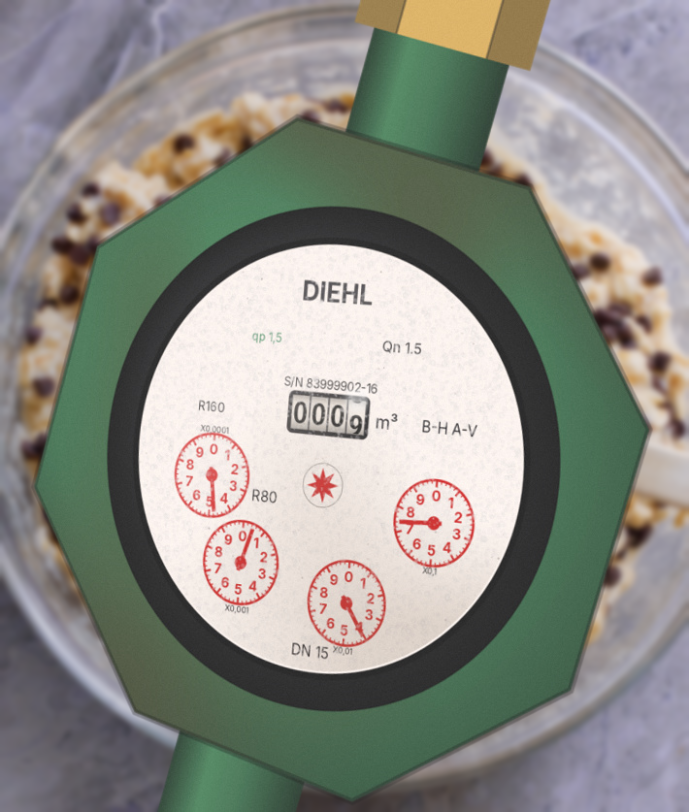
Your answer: 8.7404 m³
